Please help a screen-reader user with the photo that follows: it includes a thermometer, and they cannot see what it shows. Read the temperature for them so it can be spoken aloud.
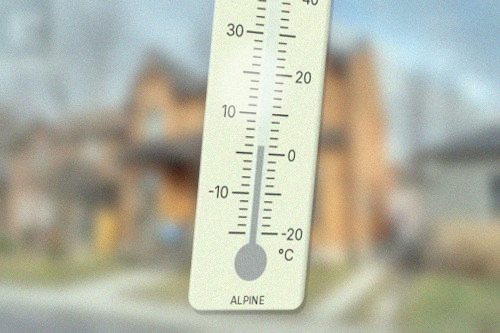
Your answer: 2 °C
